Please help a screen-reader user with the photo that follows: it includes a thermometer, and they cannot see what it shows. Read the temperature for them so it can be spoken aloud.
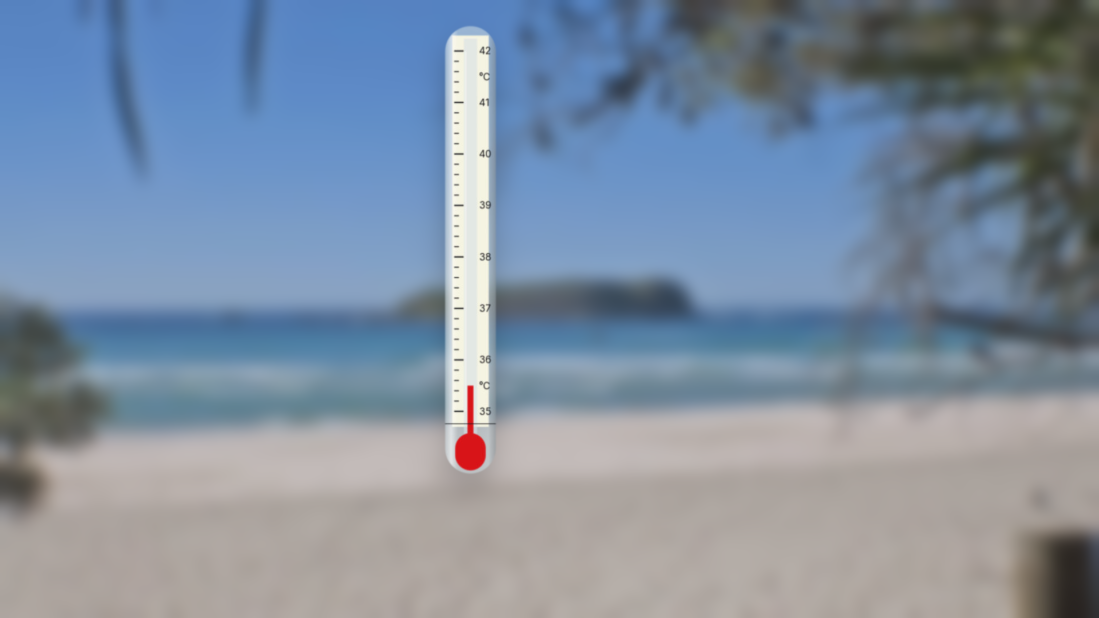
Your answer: 35.5 °C
